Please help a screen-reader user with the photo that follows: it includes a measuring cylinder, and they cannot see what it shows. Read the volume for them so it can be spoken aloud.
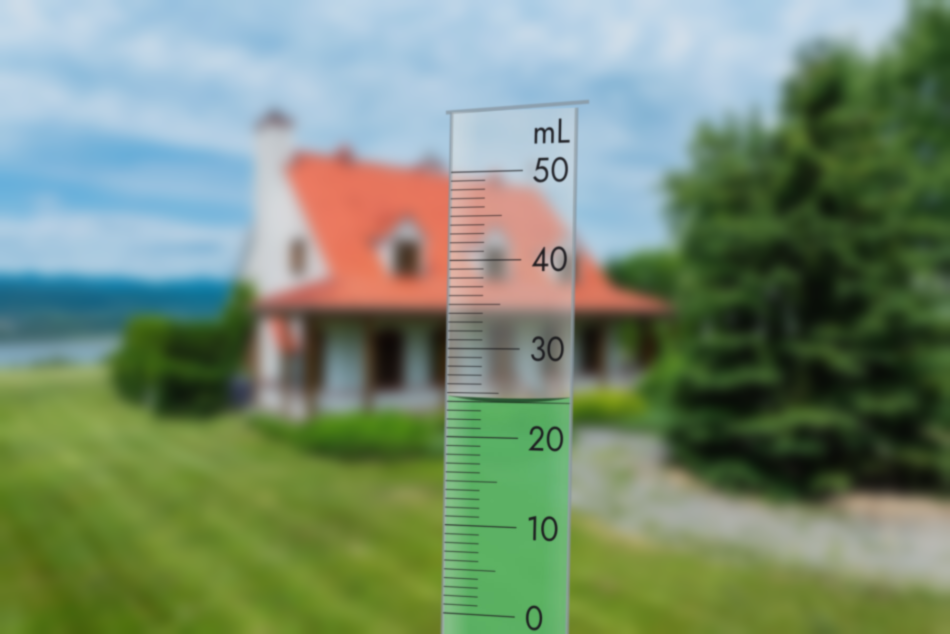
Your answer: 24 mL
